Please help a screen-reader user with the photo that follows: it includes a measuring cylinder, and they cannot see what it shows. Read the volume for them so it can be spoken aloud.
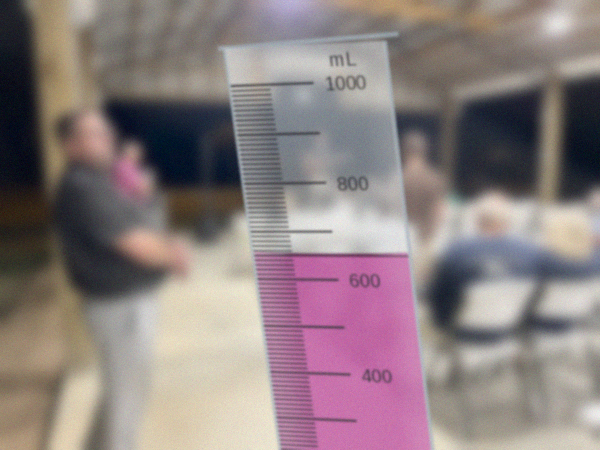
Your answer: 650 mL
